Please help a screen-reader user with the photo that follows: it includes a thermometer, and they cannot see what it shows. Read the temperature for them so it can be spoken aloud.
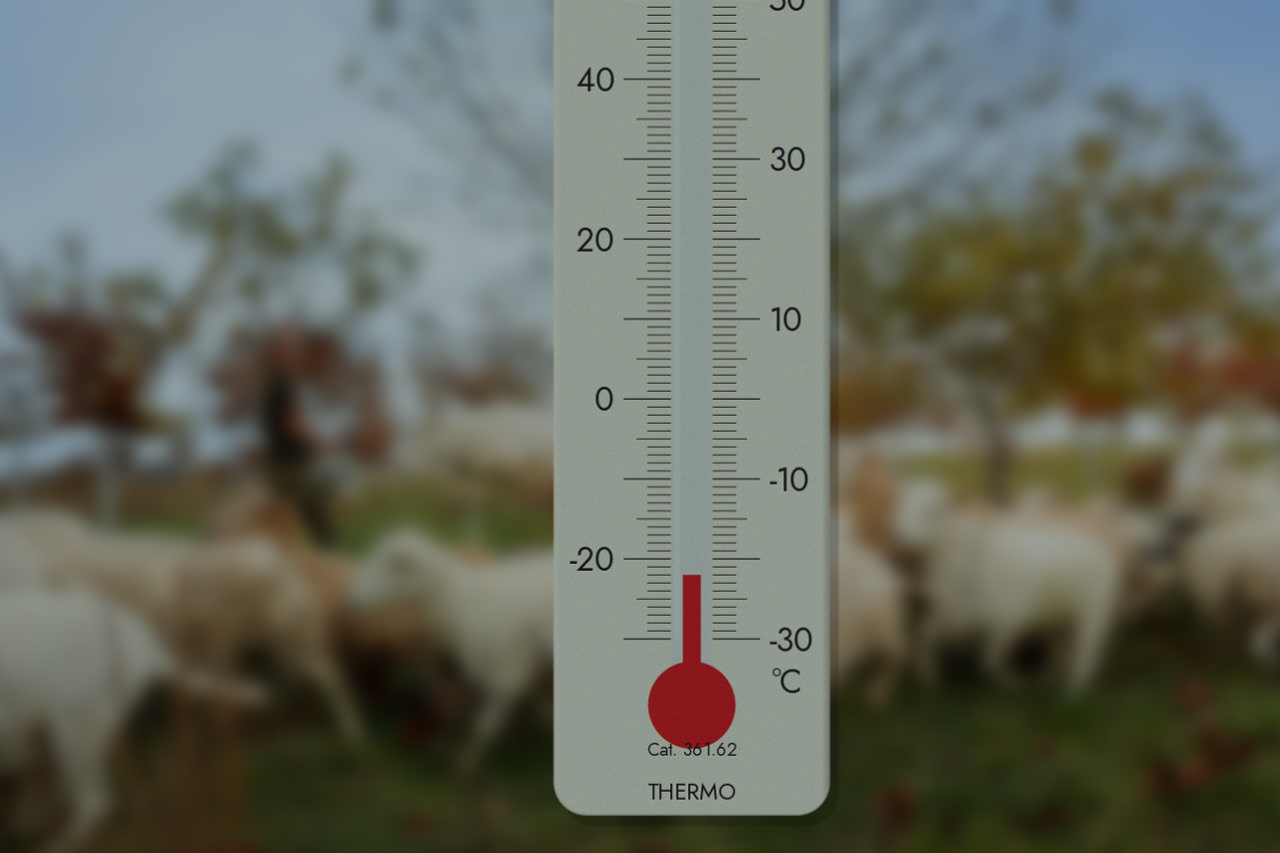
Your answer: -22 °C
